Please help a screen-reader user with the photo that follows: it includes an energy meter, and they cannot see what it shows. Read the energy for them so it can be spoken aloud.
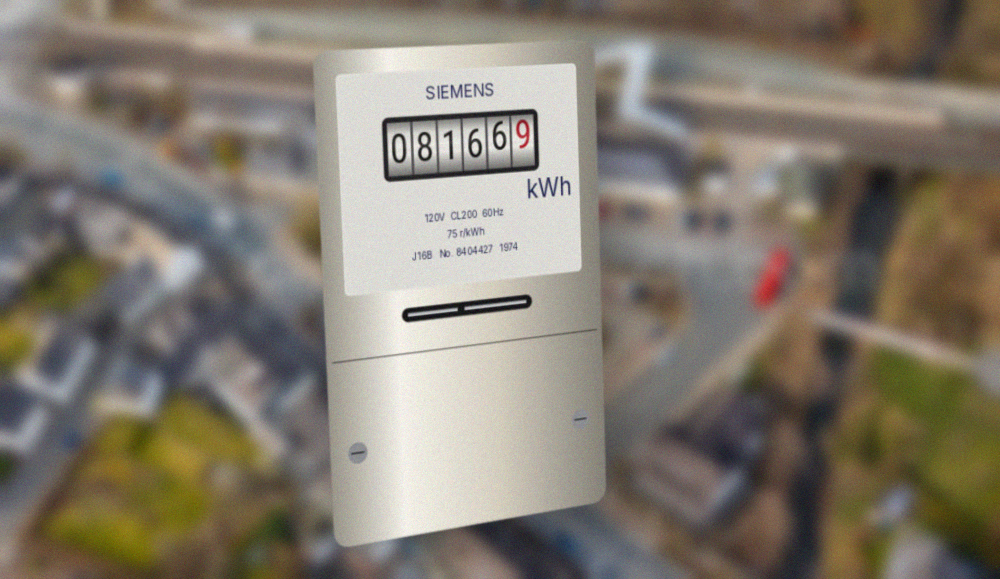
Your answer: 8166.9 kWh
